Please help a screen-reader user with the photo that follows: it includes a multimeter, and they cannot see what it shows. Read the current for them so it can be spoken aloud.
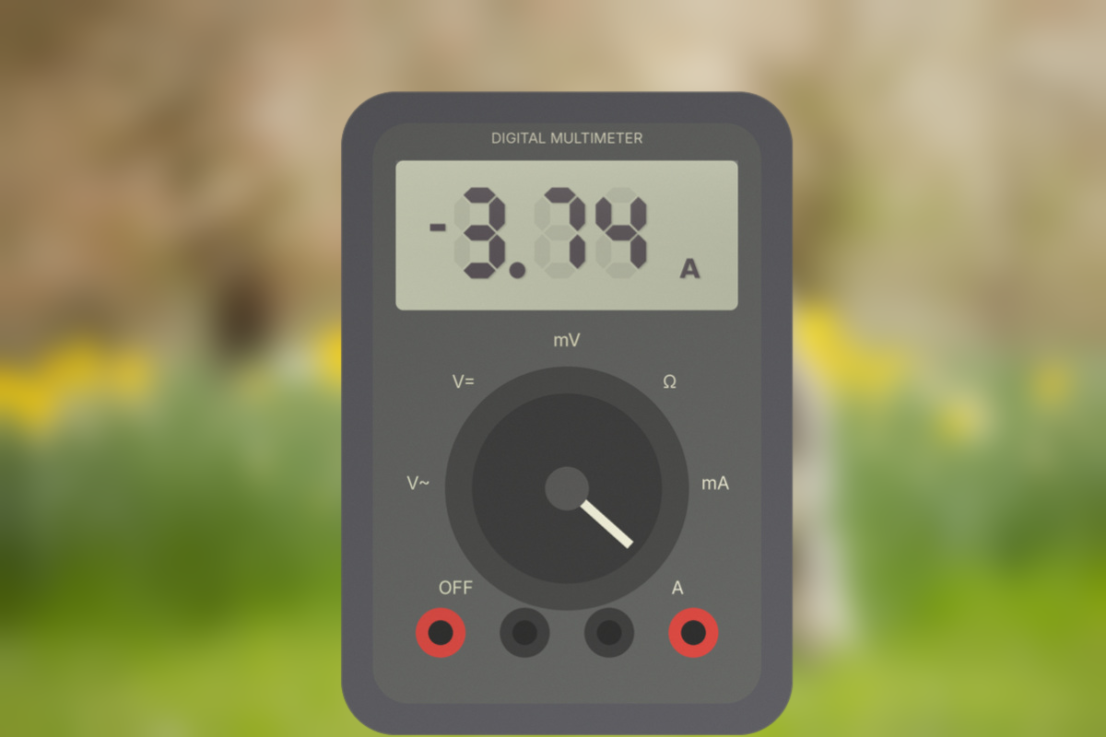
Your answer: -3.74 A
